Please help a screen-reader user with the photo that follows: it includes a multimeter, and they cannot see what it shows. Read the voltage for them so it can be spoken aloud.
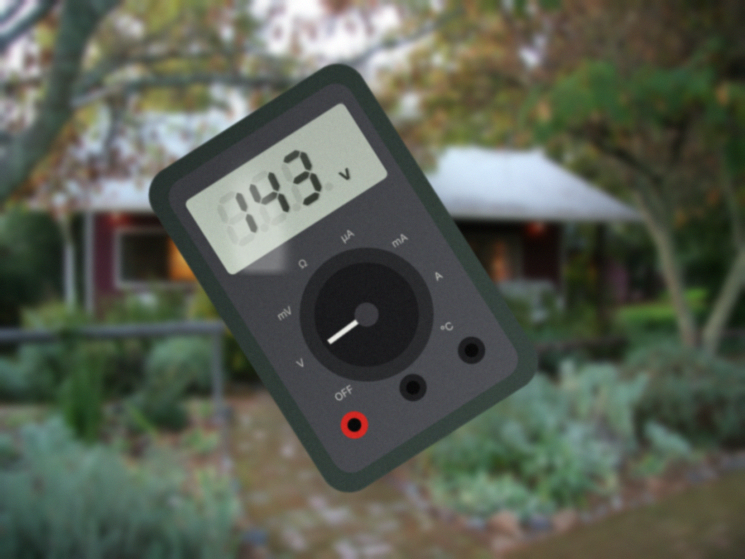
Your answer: 143 V
